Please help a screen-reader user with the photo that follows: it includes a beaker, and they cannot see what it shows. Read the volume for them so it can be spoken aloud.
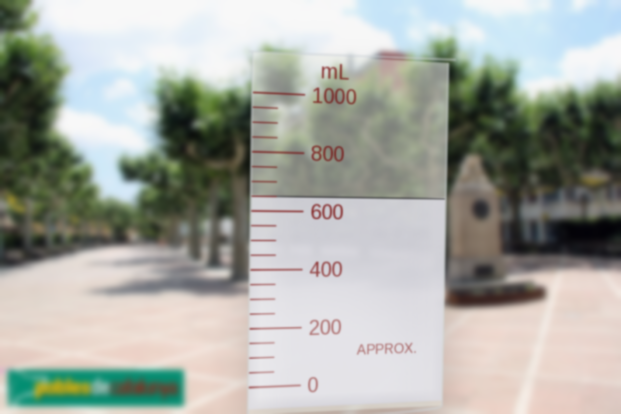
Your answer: 650 mL
